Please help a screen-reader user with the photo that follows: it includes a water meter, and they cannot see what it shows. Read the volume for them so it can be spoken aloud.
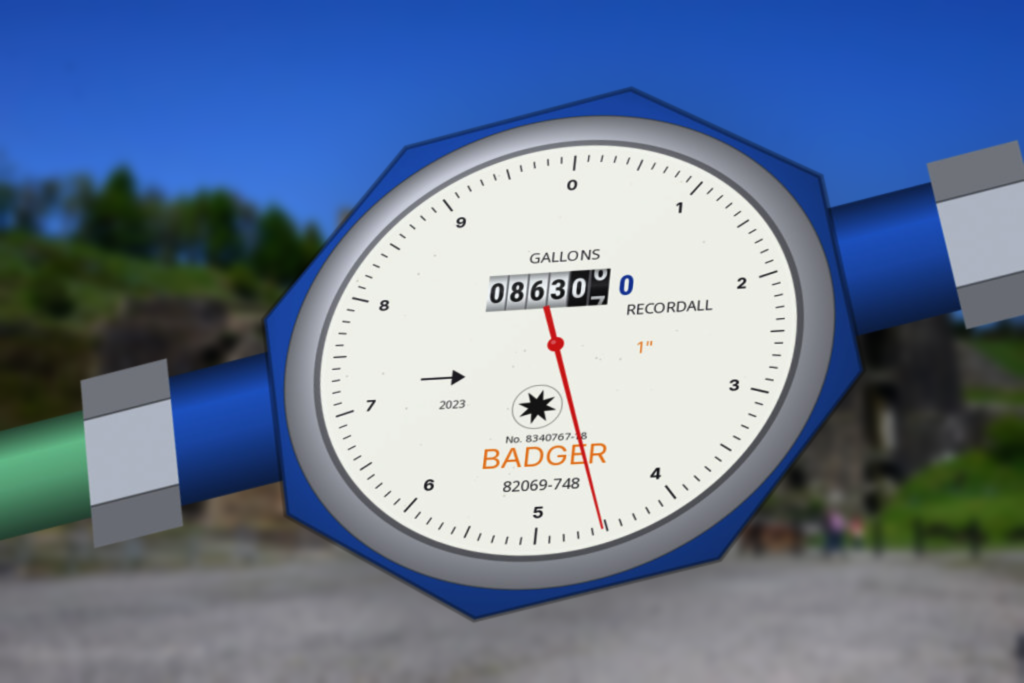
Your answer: 863064.5 gal
